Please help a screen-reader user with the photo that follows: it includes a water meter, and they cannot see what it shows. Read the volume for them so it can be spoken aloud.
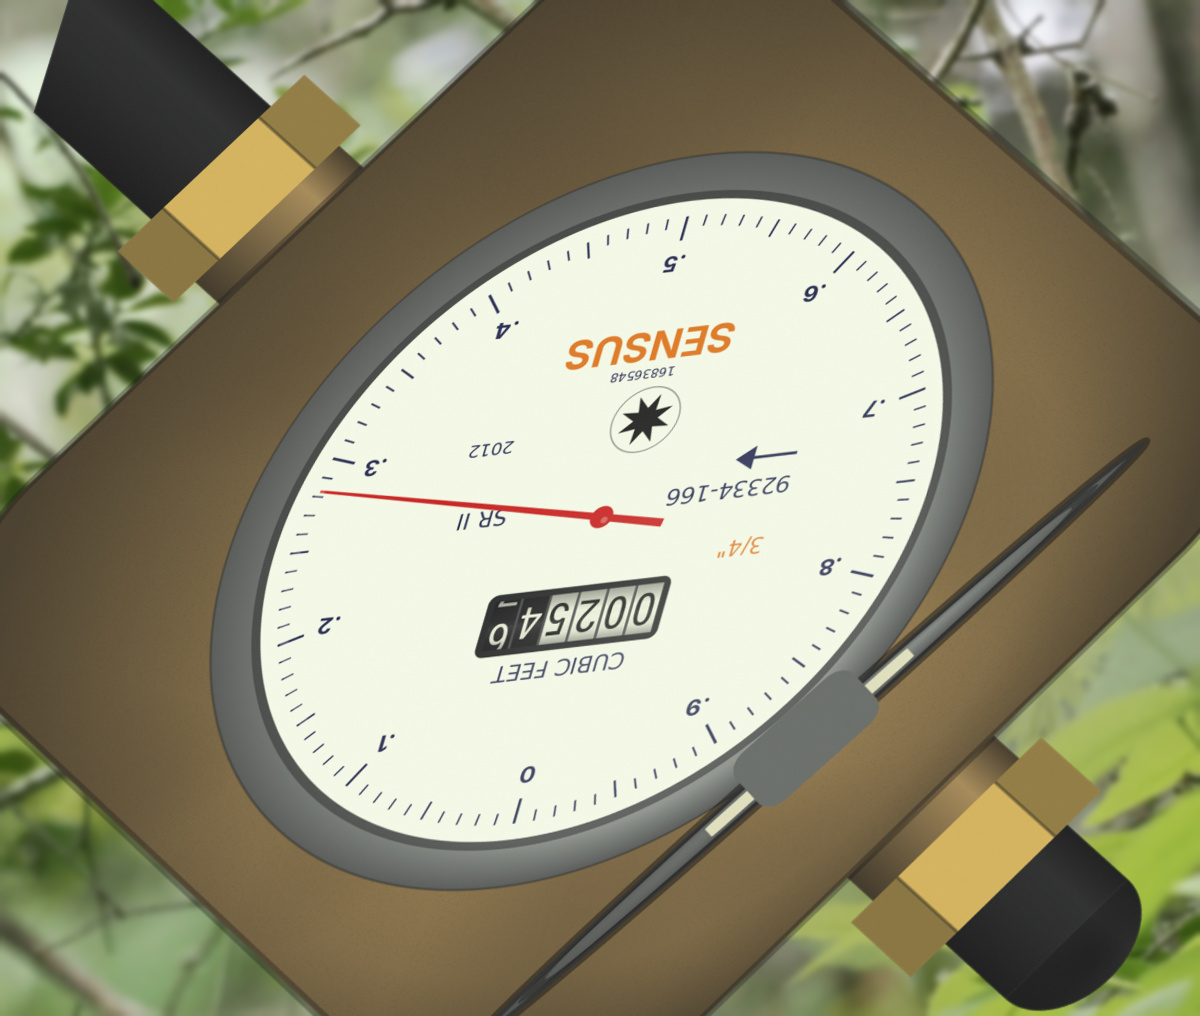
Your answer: 2546.28 ft³
